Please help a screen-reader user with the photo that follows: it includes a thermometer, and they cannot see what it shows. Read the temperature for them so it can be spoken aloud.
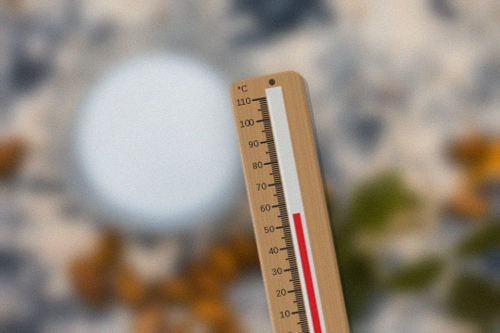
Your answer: 55 °C
